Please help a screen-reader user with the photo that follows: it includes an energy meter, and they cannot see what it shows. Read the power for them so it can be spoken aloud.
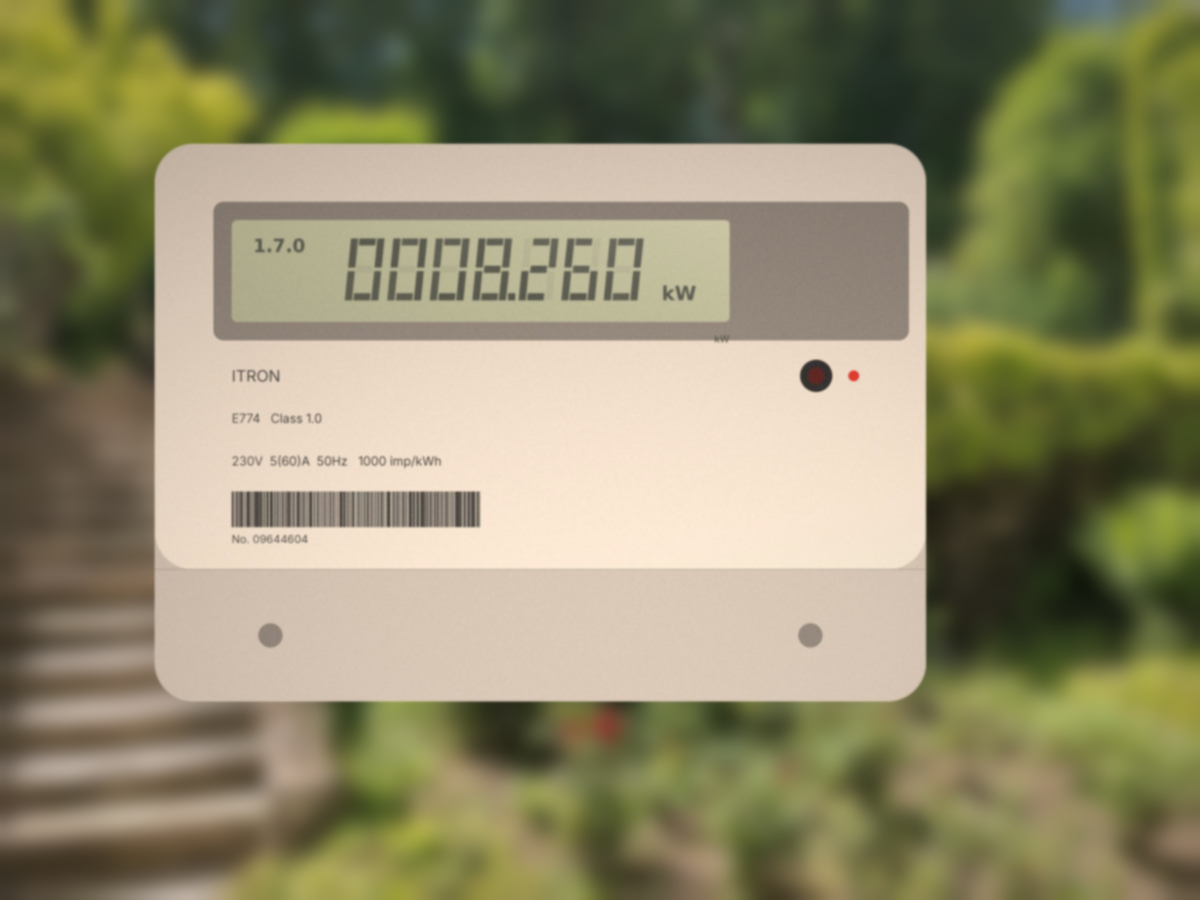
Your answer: 8.260 kW
